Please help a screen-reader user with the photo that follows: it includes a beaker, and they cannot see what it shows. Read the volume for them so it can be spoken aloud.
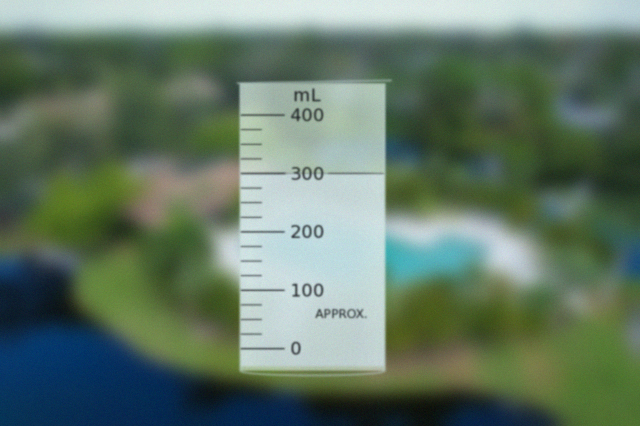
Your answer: 300 mL
